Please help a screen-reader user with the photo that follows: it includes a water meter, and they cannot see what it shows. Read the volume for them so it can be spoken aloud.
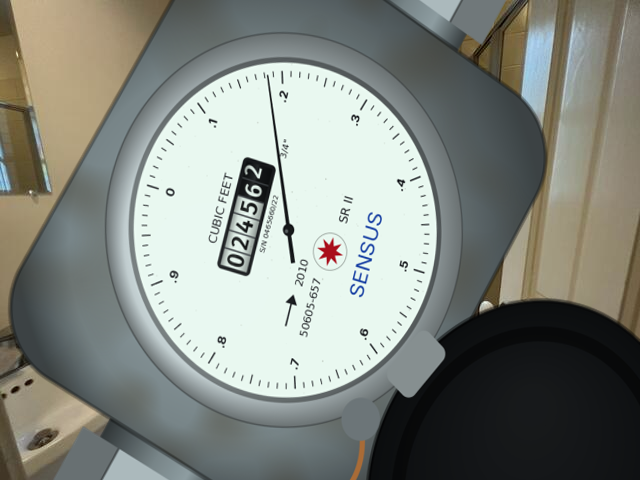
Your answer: 24562.18 ft³
